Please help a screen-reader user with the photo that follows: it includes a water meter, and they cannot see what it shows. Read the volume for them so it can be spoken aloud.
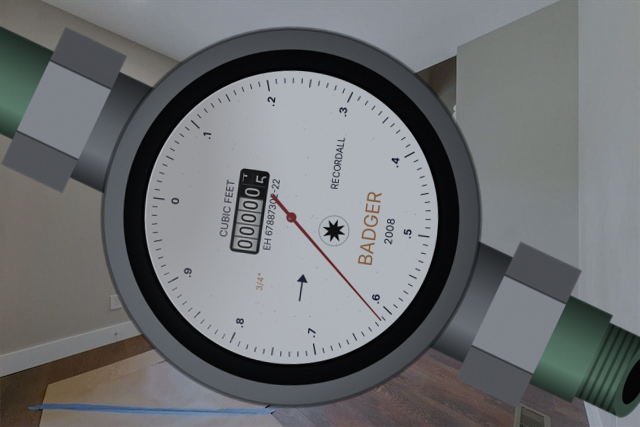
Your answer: 4.61 ft³
